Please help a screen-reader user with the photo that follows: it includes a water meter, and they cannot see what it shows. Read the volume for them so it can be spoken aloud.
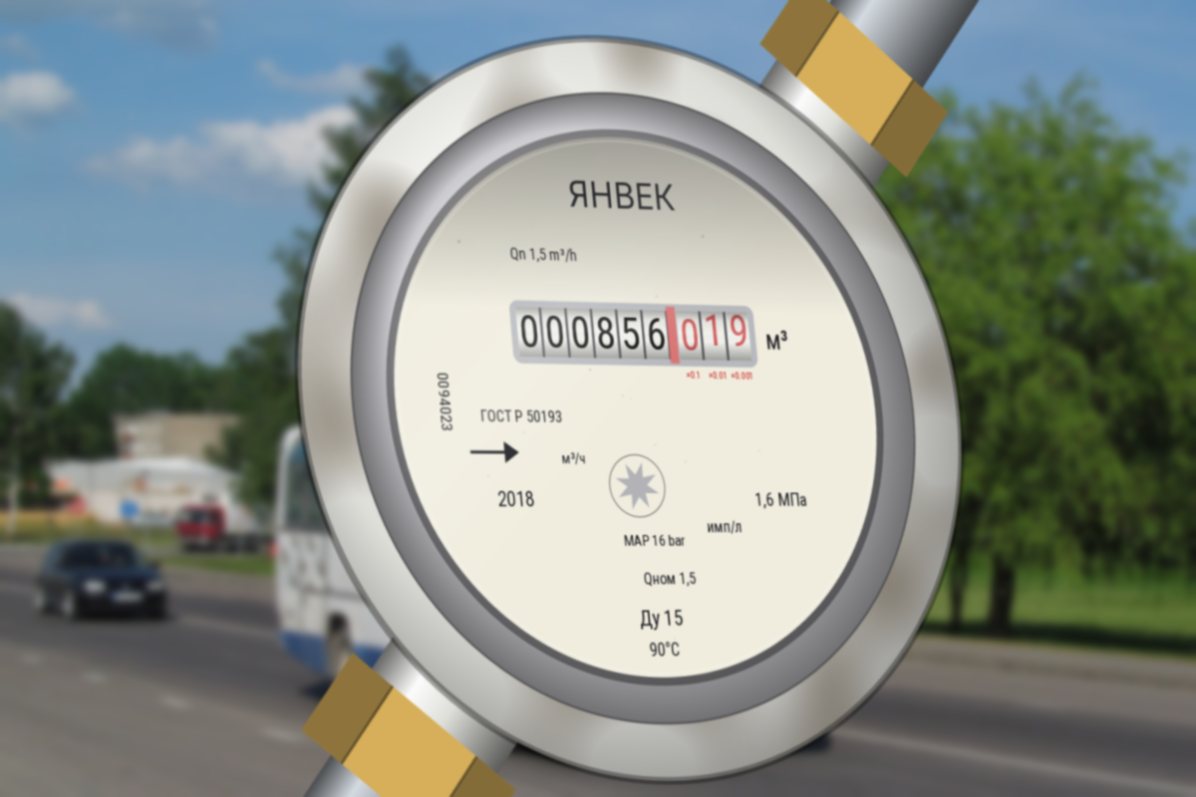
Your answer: 856.019 m³
